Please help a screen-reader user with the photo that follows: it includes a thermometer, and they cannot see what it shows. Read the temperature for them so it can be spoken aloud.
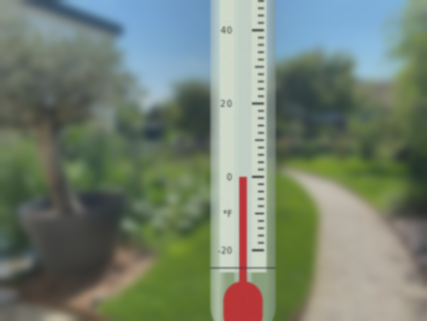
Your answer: 0 °F
